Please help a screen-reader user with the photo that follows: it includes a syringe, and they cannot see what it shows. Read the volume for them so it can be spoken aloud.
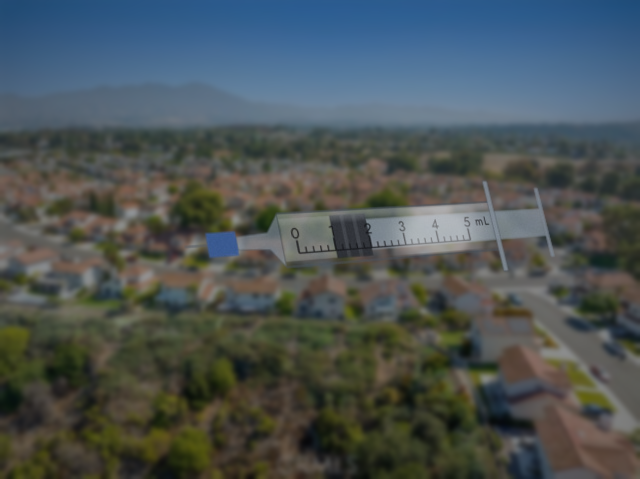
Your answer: 1 mL
